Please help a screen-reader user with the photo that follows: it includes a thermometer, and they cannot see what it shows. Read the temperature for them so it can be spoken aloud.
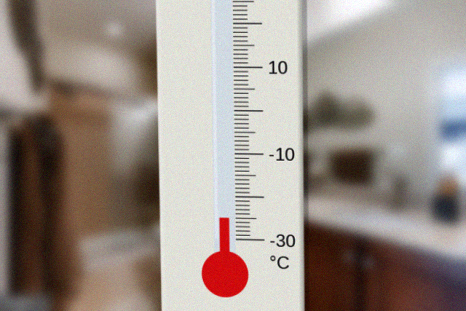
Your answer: -25 °C
